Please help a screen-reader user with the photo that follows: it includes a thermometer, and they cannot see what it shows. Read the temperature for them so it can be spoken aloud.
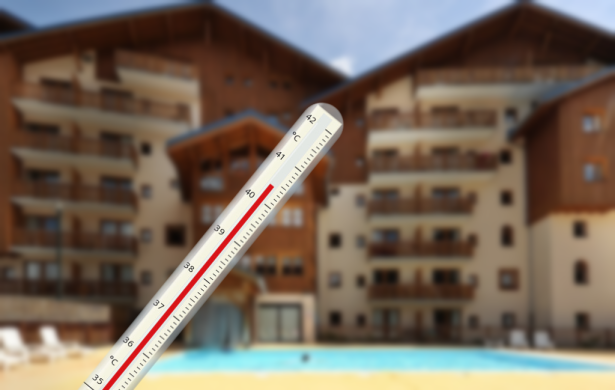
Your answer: 40.4 °C
